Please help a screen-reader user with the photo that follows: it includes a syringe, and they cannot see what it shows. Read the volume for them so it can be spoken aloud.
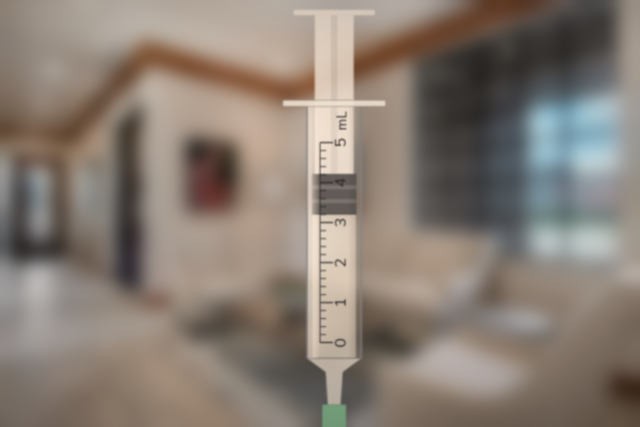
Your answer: 3.2 mL
